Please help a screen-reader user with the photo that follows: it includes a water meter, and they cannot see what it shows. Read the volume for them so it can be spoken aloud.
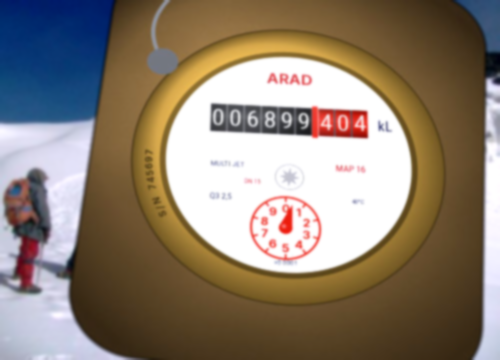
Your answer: 6899.4040 kL
